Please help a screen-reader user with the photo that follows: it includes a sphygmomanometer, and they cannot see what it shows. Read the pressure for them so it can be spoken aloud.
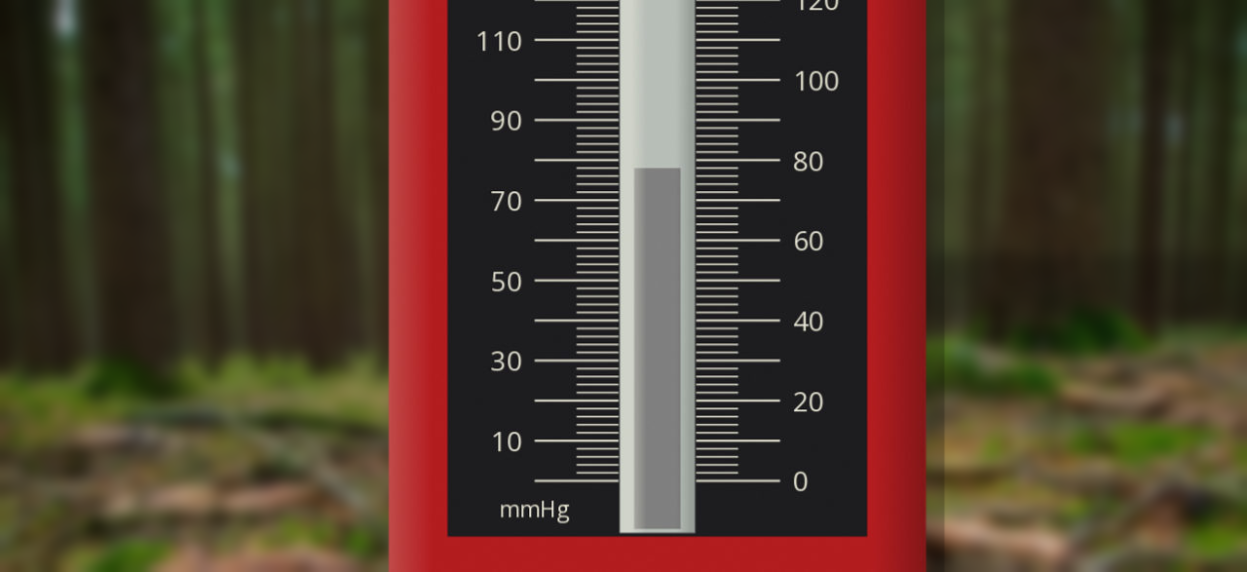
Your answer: 78 mmHg
